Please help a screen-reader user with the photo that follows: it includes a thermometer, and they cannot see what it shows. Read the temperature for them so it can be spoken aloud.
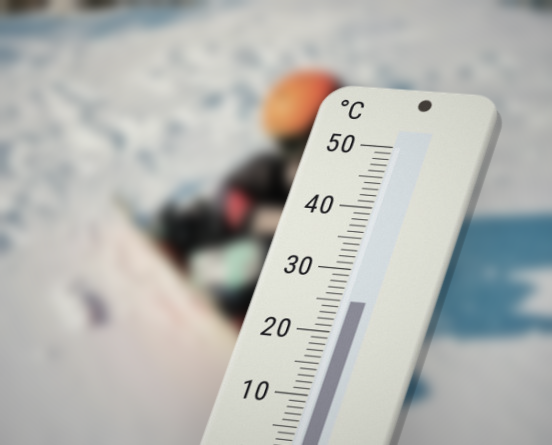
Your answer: 25 °C
